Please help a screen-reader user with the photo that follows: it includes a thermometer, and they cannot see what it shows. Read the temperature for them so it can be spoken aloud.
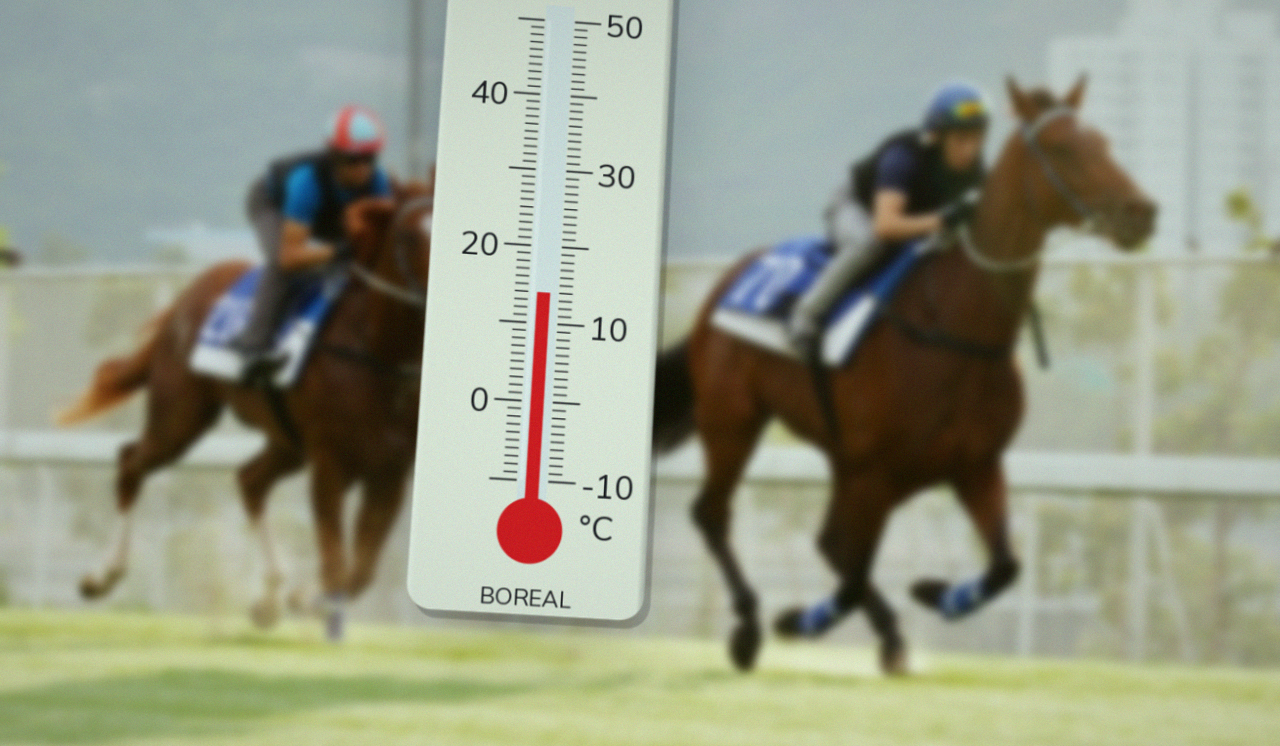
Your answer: 14 °C
